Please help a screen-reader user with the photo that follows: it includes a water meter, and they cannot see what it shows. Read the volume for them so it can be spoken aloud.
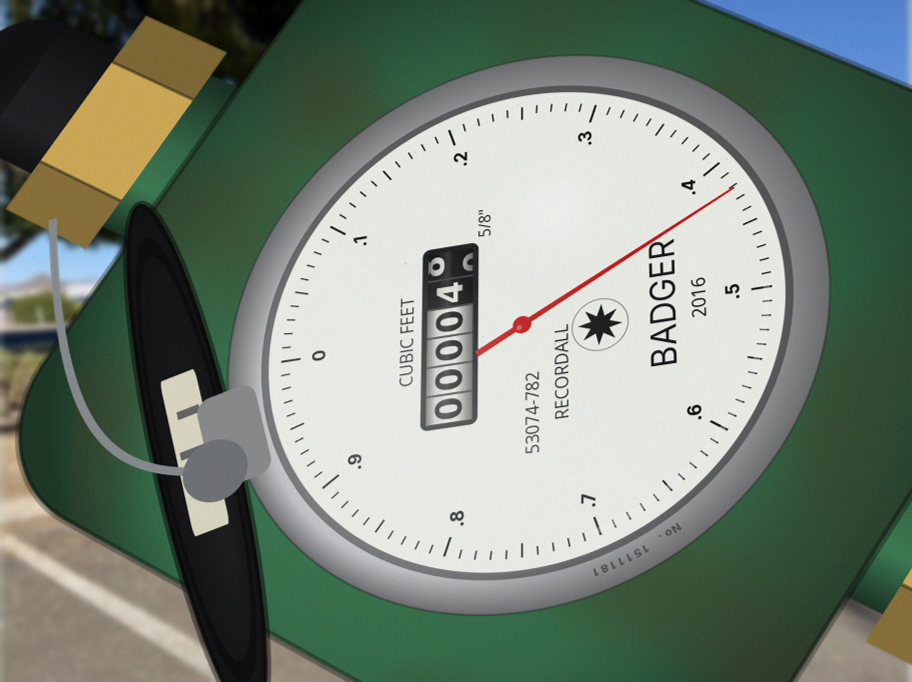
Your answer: 48.42 ft³
